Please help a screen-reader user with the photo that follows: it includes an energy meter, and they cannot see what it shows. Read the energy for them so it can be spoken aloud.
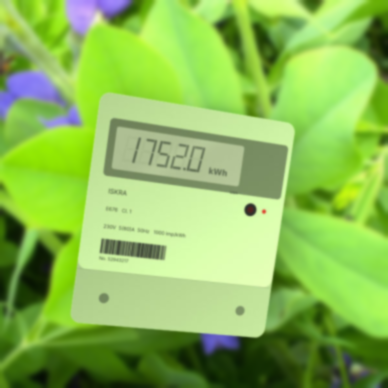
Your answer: 1752.0 kWh
